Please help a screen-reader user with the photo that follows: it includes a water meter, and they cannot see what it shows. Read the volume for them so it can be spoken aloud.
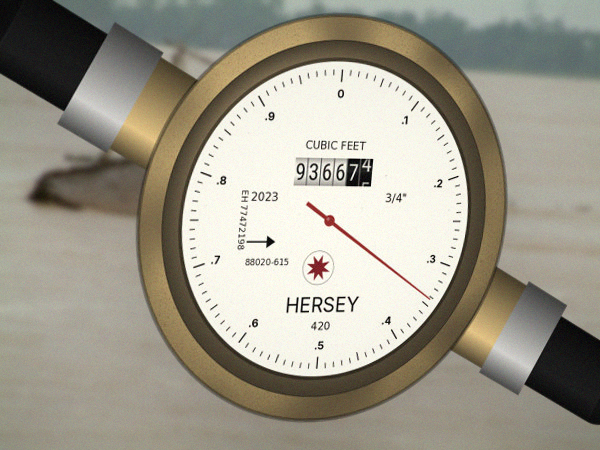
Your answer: 936674.34 ft³
